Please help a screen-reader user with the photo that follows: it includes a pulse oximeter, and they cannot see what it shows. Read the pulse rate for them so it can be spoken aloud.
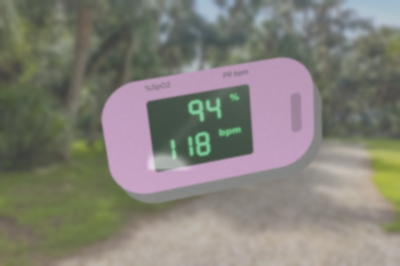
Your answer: 118 bpm
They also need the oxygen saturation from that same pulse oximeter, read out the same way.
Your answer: 94 %
